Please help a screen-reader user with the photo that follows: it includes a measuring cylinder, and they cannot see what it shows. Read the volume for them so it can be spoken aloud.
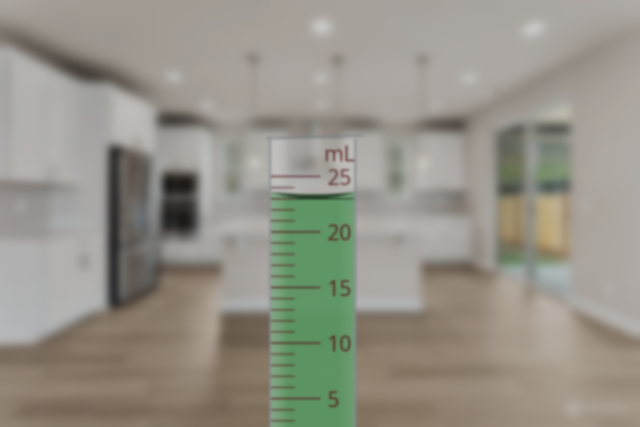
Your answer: 23 mL
